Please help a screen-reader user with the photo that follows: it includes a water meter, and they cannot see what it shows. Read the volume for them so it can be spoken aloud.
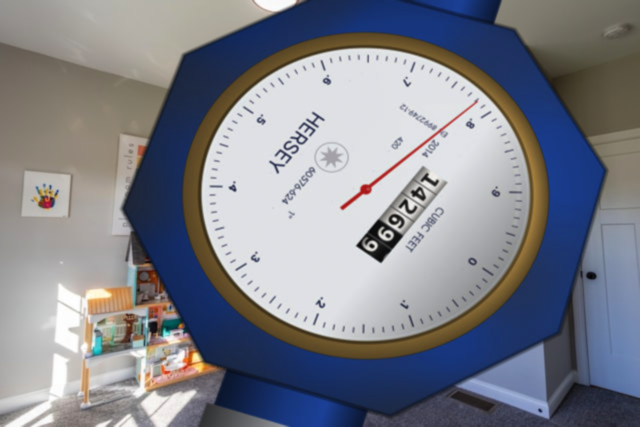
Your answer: 142698.78 ft³
